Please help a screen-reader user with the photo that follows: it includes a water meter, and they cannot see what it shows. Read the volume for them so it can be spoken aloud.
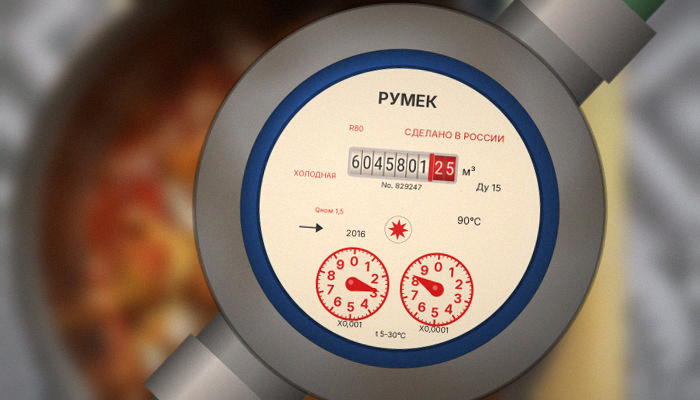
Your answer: 6045801.2528 m³
